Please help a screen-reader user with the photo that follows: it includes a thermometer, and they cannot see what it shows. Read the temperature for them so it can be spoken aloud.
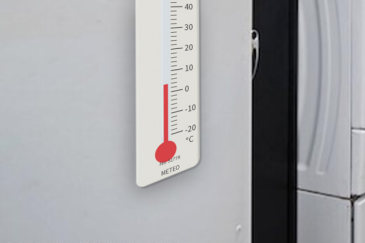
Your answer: 4 °C
